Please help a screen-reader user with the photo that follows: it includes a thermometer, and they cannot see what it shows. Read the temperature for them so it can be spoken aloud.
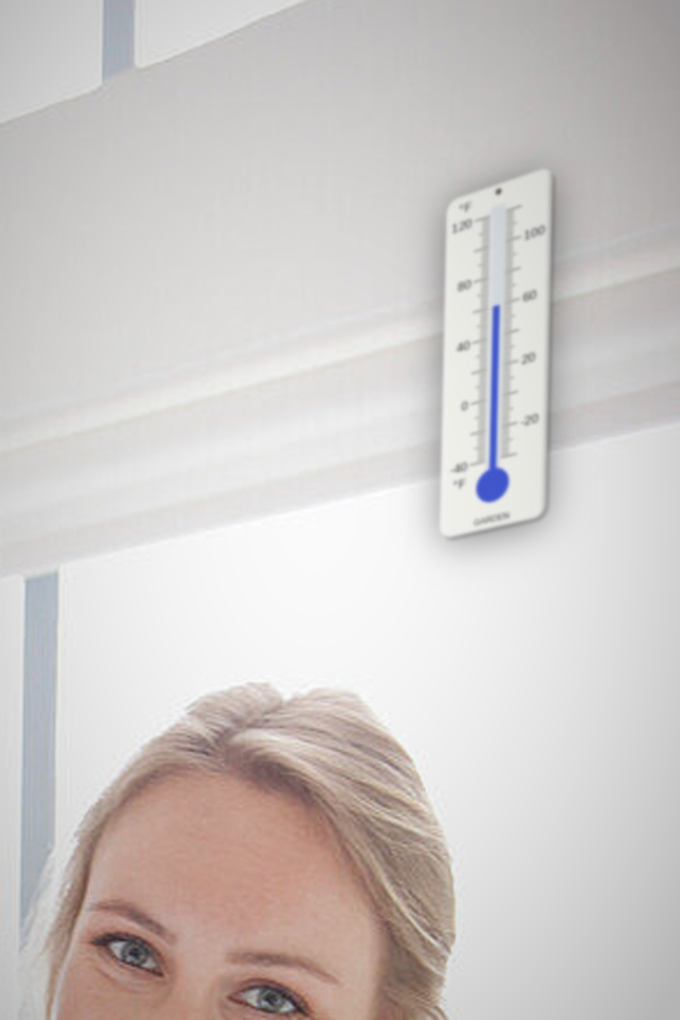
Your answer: 60 °F
